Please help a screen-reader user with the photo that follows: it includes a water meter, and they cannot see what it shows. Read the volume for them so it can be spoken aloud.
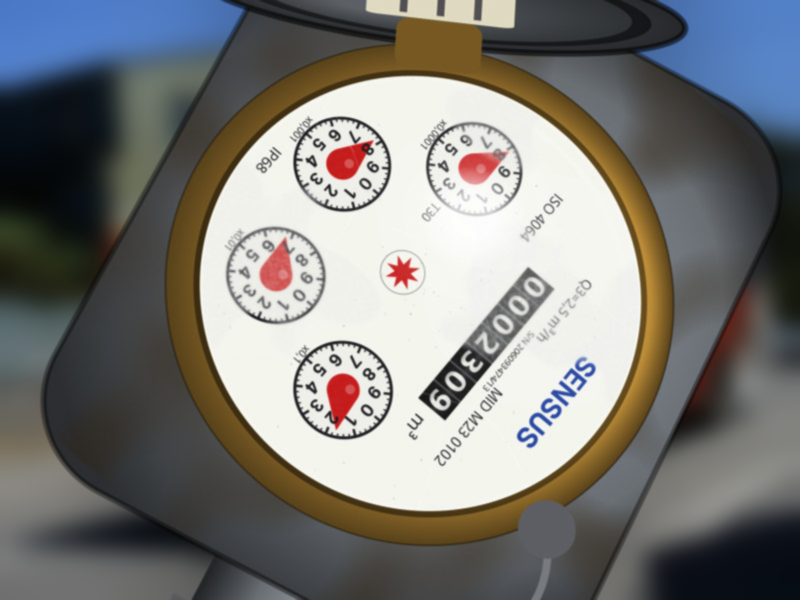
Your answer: 2309.1678 m³
